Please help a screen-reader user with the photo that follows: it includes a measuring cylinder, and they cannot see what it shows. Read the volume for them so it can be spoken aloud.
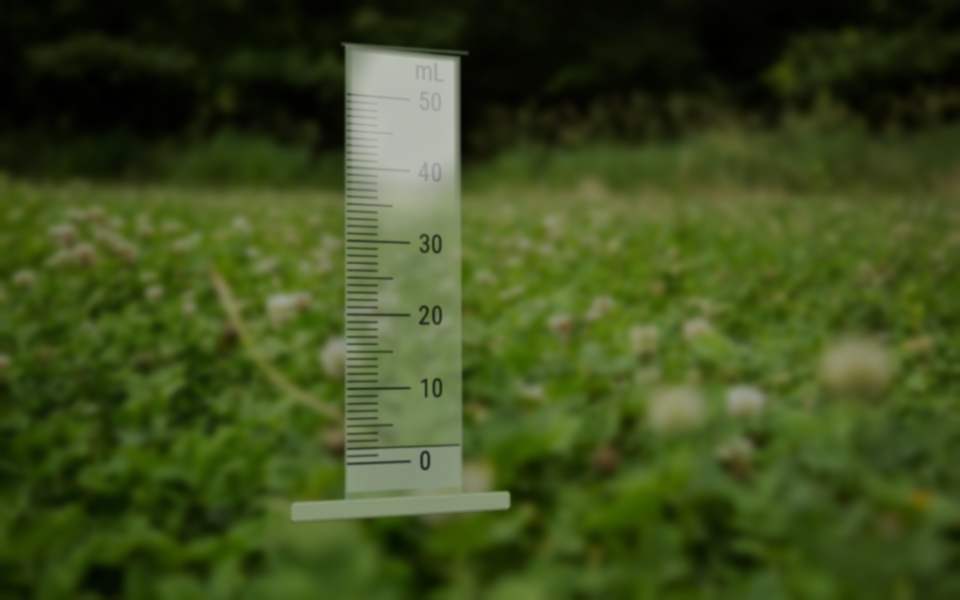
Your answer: 2 mL
